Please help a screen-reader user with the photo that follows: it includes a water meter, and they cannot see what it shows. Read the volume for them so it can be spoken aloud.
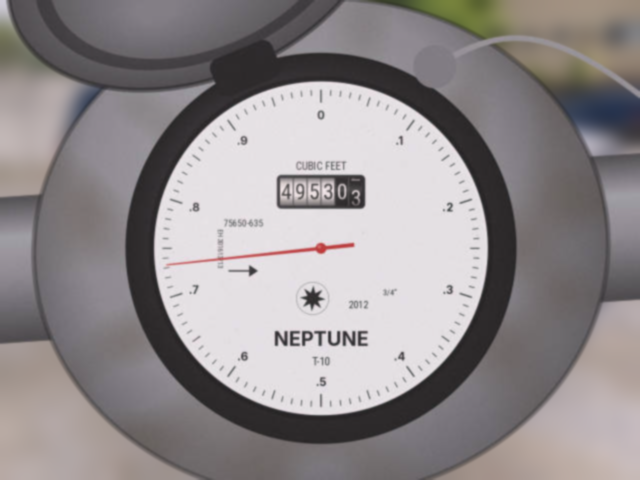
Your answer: 495302.73 ft³
